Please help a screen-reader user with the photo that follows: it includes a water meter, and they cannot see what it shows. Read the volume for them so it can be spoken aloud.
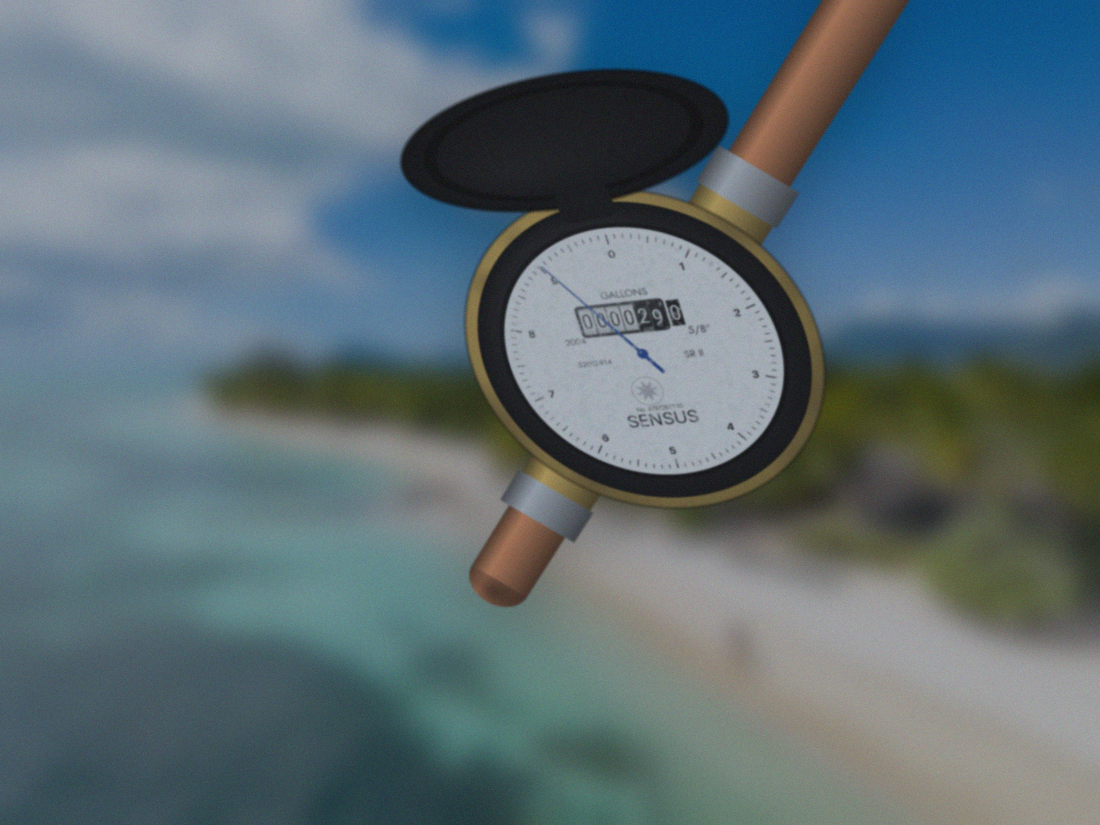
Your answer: 289.0 gal
